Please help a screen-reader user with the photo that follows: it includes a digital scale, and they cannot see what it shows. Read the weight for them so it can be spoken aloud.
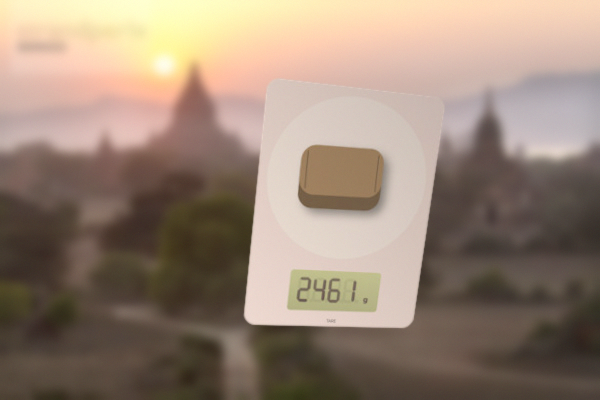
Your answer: 2461 g
